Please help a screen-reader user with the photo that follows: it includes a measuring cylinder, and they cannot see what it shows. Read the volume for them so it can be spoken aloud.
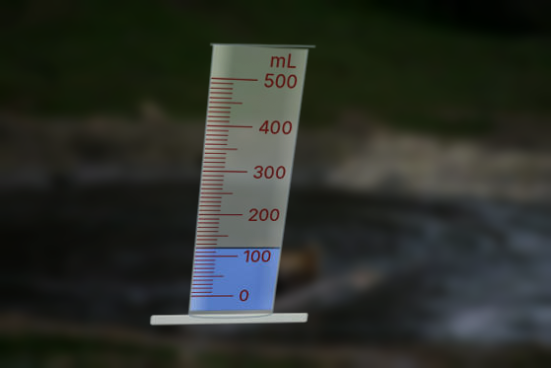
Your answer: 120 mL
